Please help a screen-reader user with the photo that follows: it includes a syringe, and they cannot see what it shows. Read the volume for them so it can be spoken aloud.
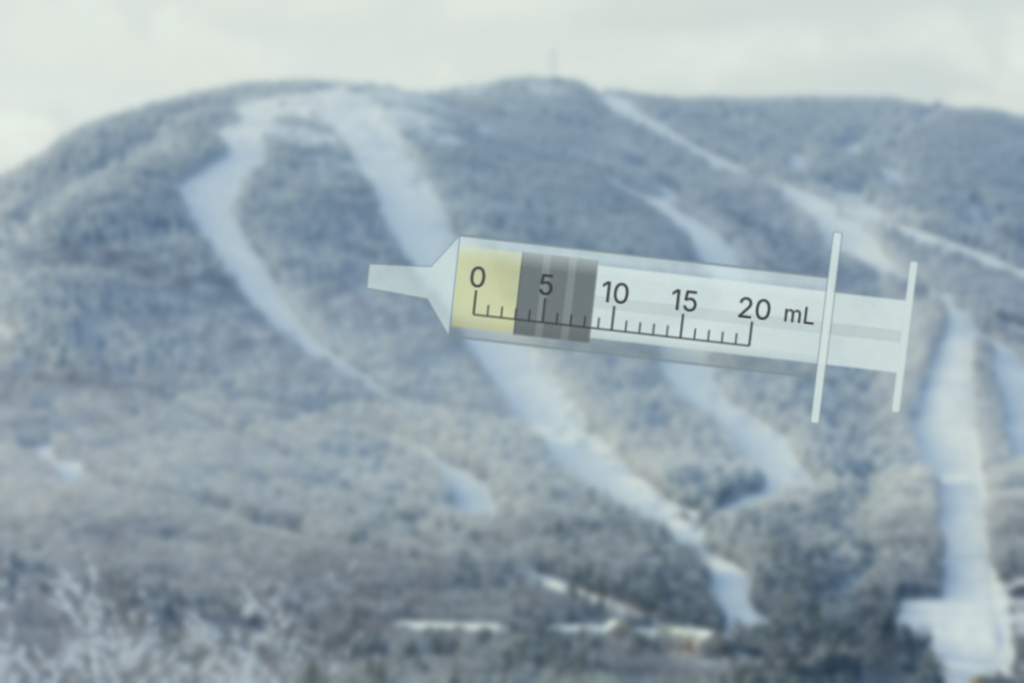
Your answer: 3 mL
